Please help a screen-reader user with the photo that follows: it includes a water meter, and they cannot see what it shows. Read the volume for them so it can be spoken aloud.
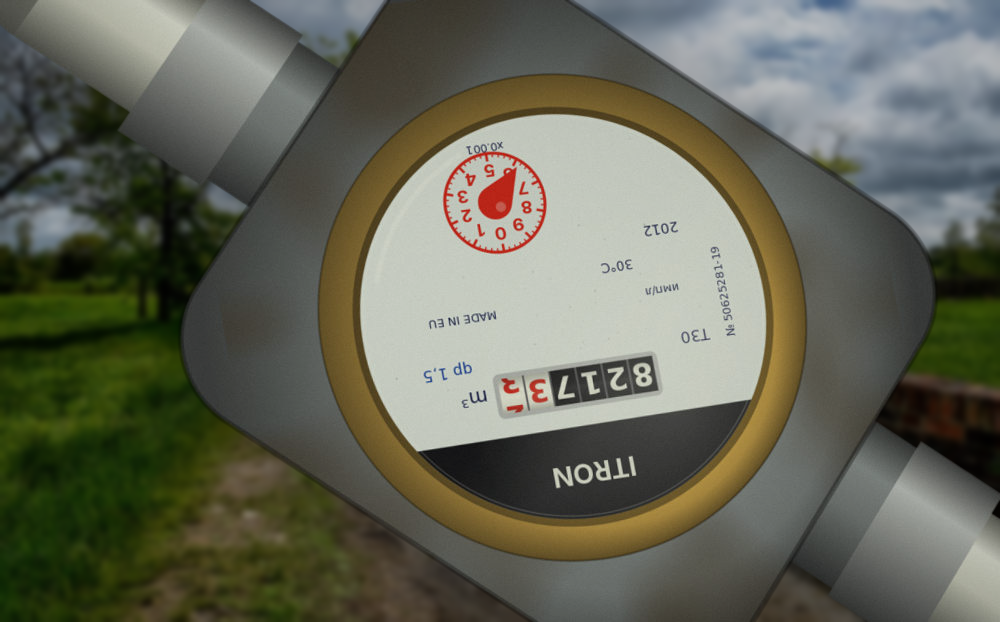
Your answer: 8217.326 m³
